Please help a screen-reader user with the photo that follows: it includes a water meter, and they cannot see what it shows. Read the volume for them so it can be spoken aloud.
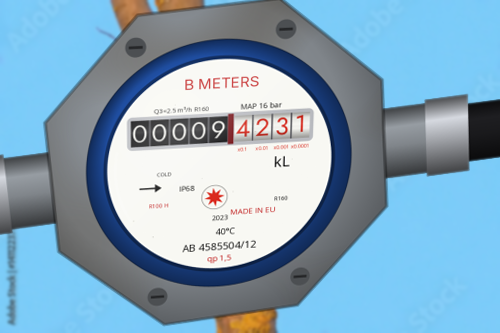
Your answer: 9.4231 kL
